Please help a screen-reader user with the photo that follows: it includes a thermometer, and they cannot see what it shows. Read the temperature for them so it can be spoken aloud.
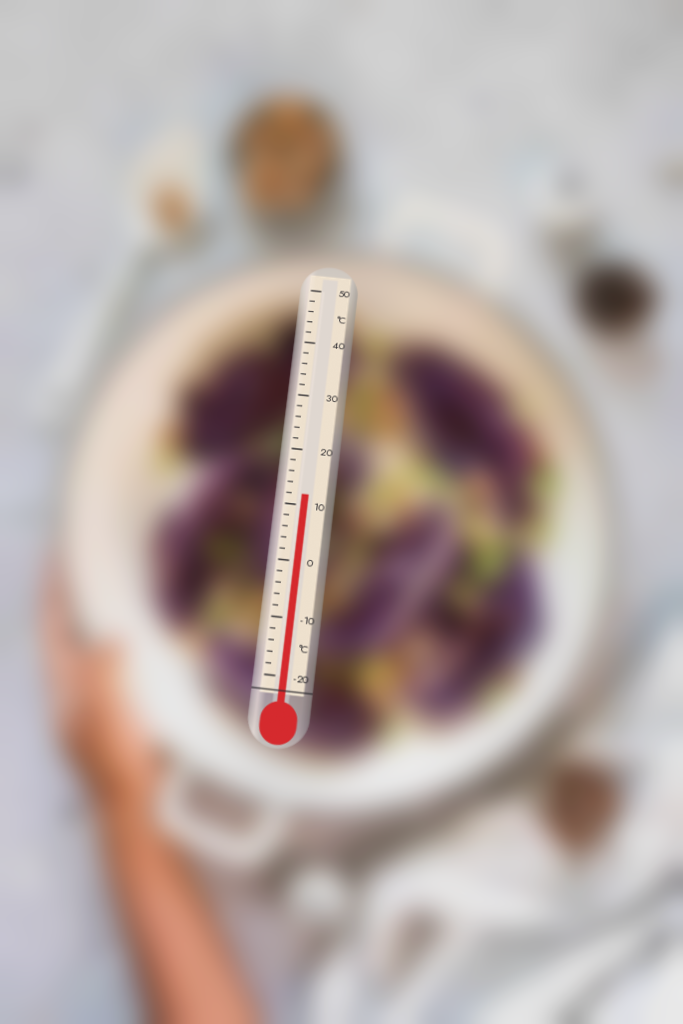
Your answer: 12 °C
